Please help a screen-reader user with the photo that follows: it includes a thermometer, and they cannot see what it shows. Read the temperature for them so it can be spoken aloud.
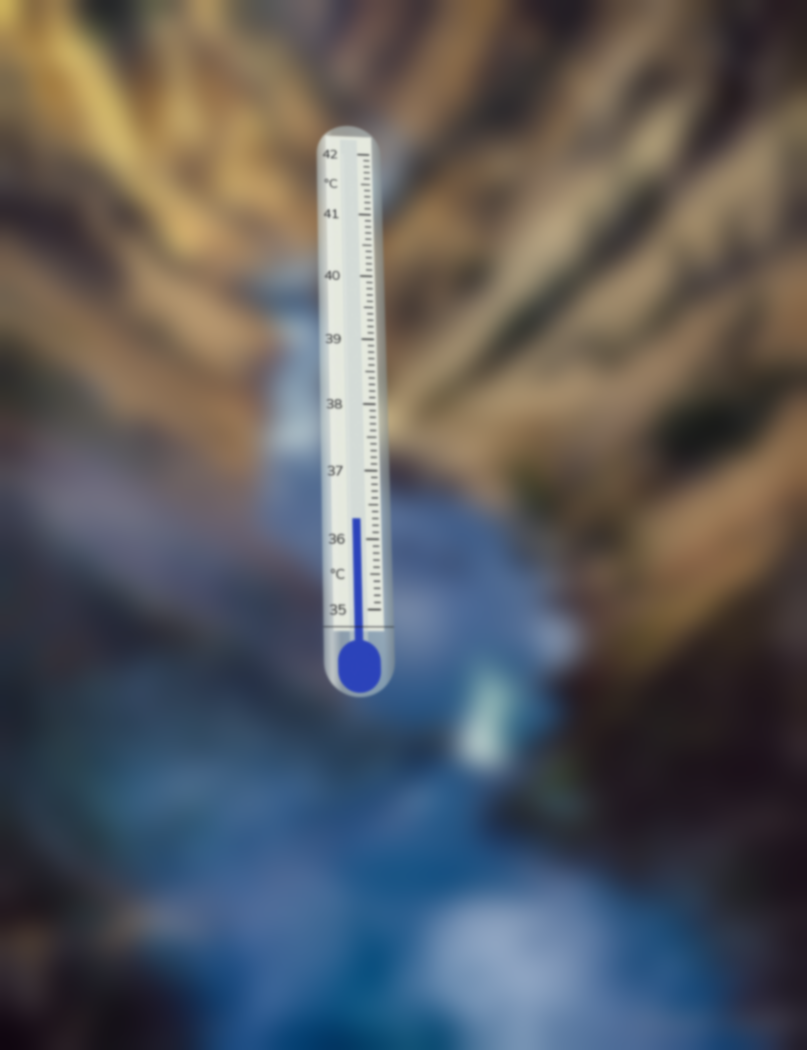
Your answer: 36.3 °C
